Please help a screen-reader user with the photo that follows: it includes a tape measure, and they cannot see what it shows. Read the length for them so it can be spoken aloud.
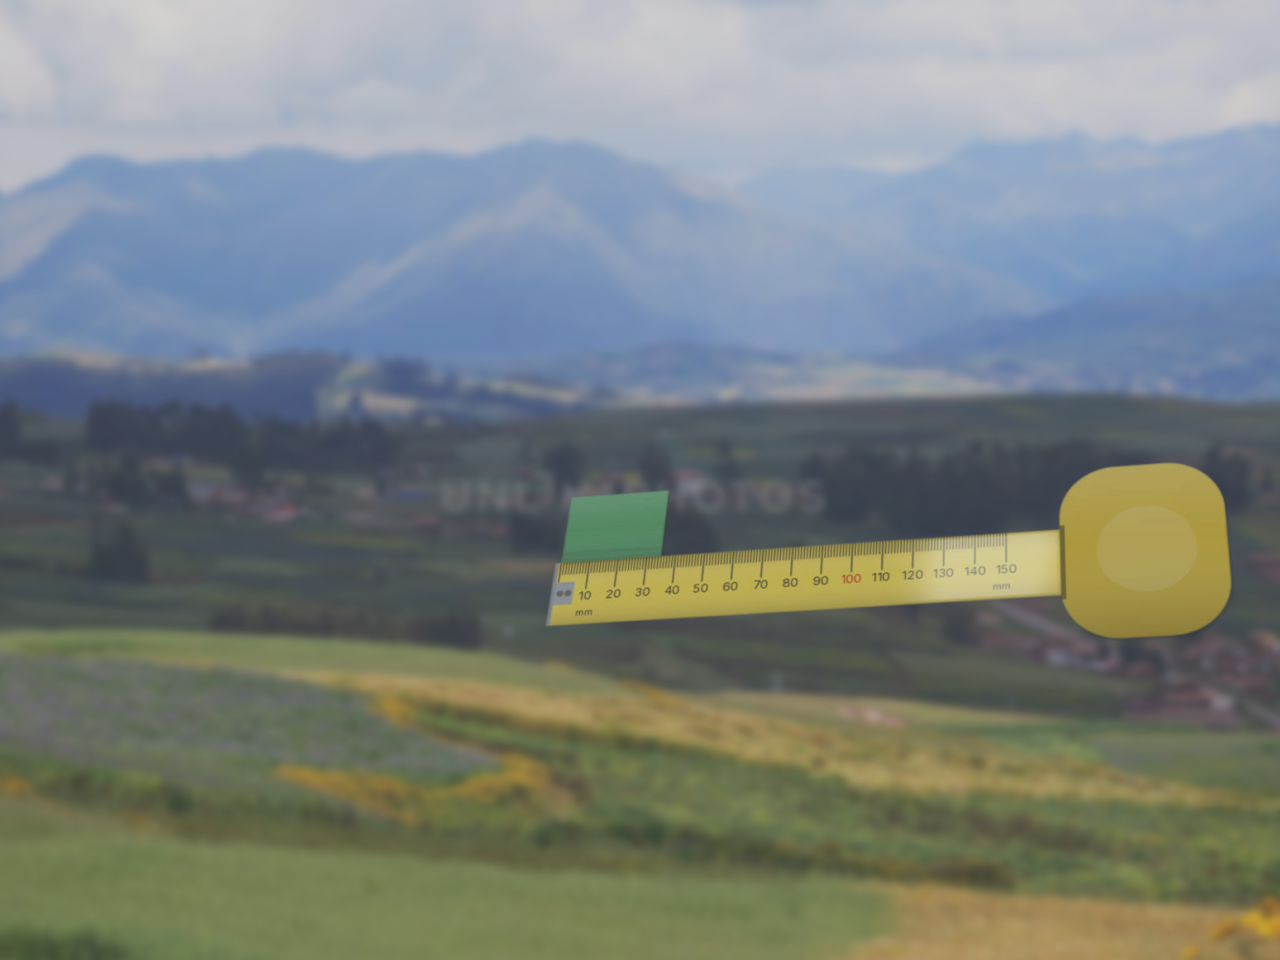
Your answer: 35 mm
